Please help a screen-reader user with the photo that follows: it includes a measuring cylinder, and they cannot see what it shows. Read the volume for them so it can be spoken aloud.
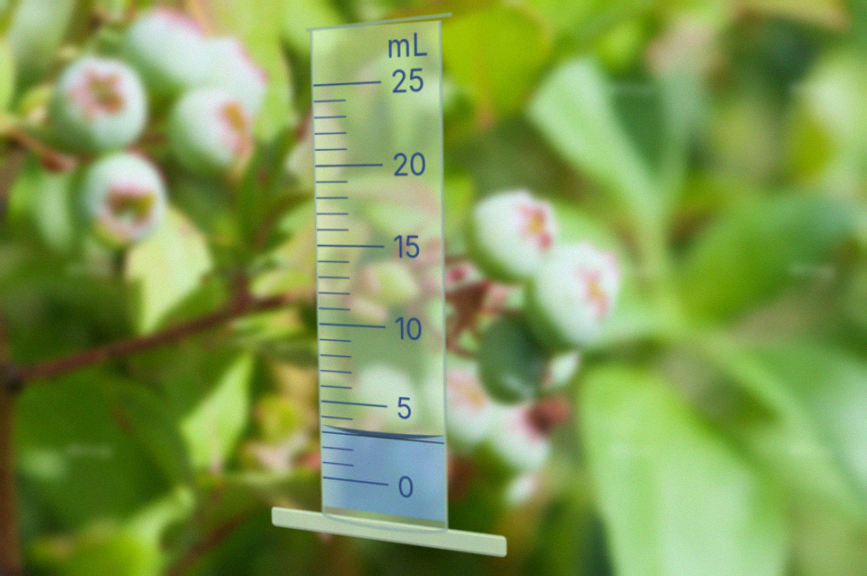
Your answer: 3 mL
